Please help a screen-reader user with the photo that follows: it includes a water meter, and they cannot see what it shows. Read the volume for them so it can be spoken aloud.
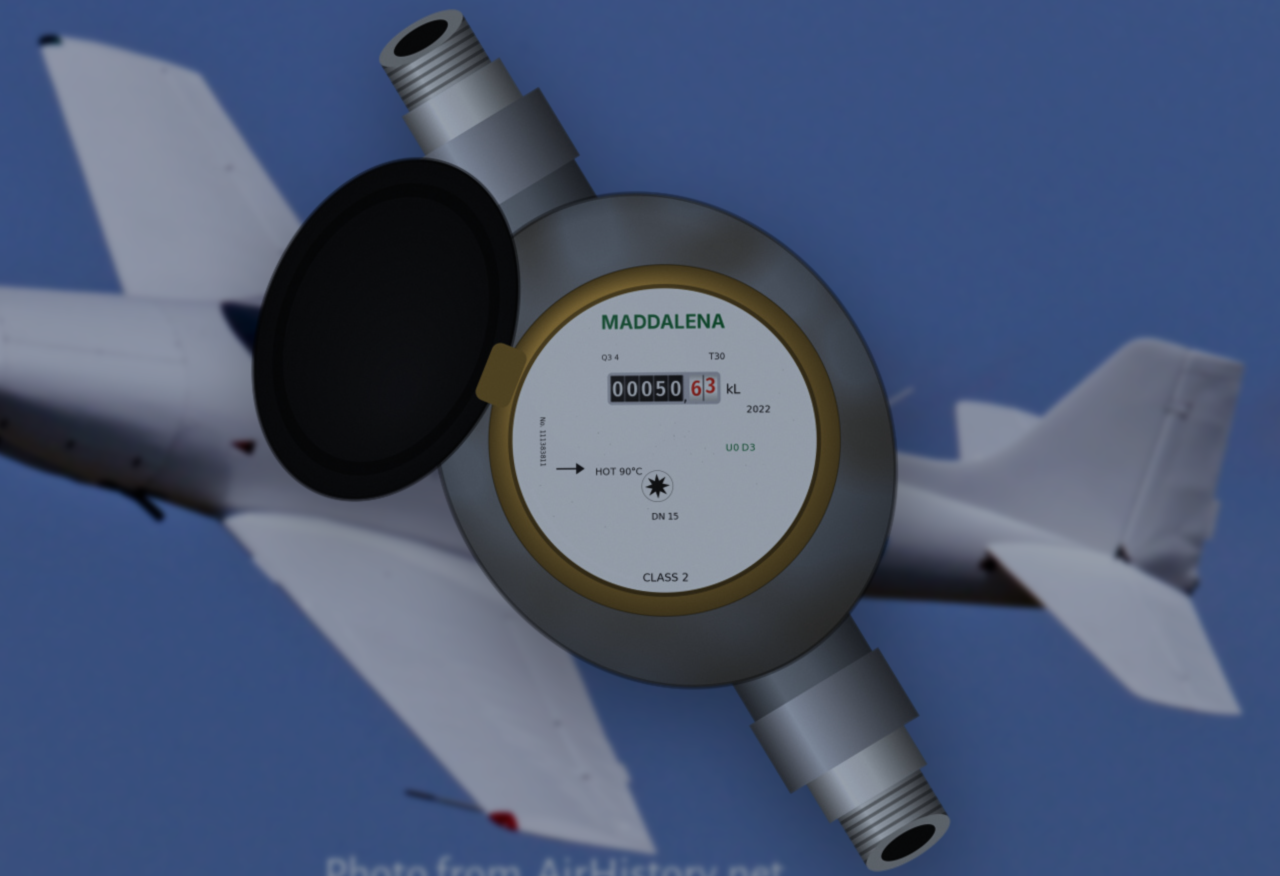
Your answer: 50.63 kL
